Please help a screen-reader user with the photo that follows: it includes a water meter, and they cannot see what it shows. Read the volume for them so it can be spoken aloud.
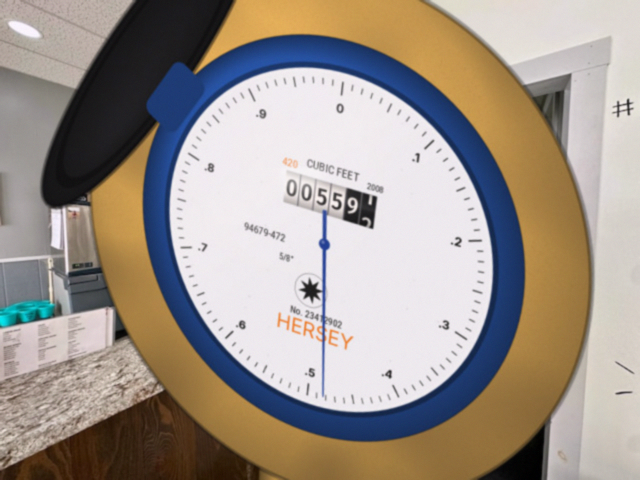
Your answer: 5591.48 ft³
